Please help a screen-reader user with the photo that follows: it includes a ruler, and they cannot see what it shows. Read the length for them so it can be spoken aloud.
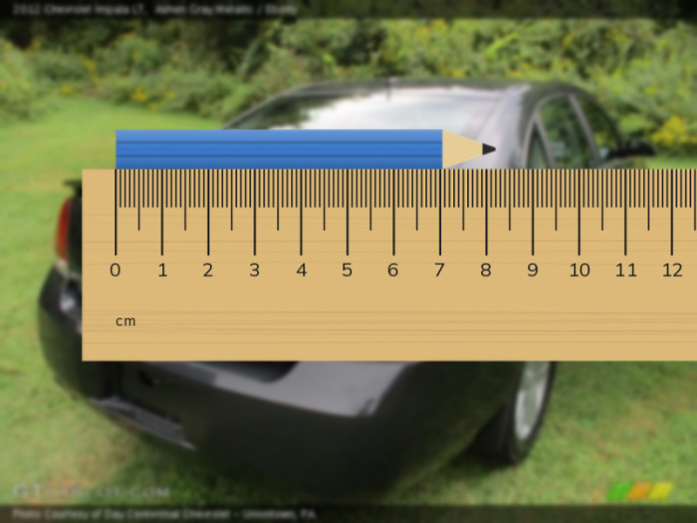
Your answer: 8.2 cm
